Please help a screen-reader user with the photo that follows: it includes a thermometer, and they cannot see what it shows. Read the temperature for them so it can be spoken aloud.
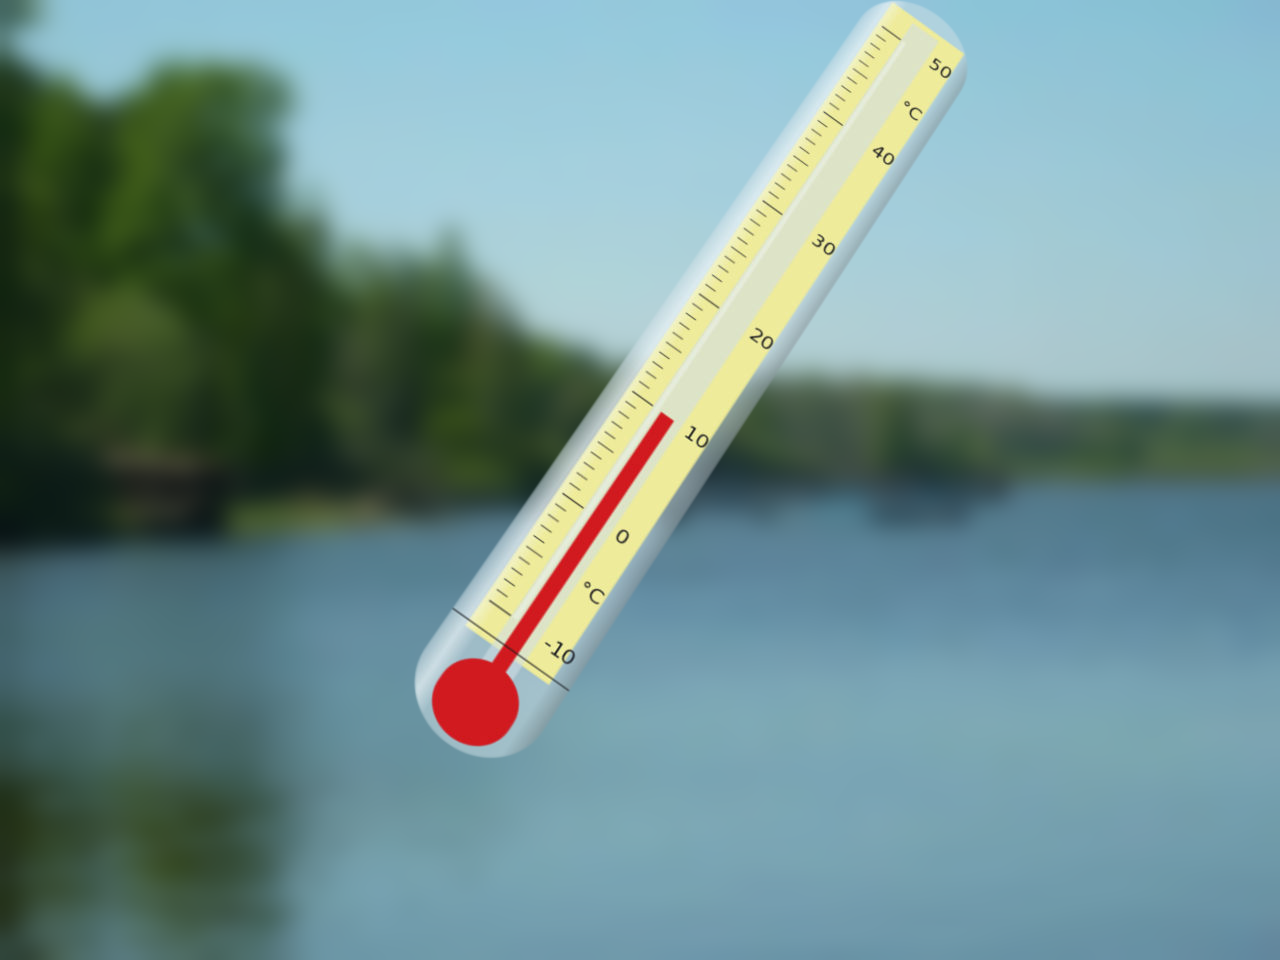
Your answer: 10 °C
